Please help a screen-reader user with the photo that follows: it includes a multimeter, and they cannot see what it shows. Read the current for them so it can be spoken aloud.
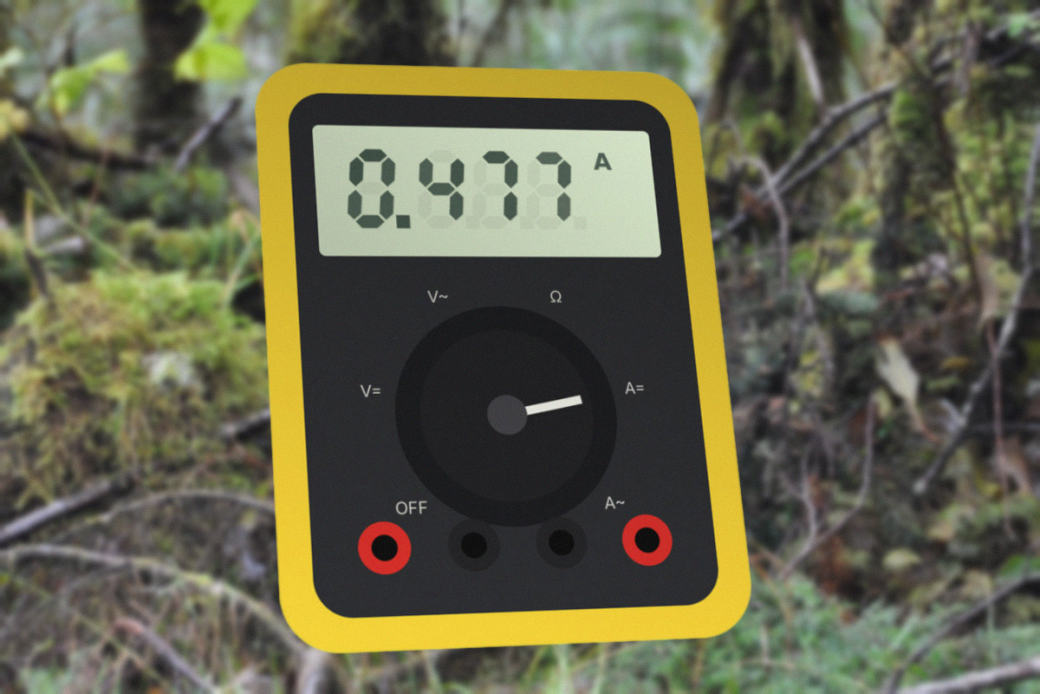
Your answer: 0.477 A
